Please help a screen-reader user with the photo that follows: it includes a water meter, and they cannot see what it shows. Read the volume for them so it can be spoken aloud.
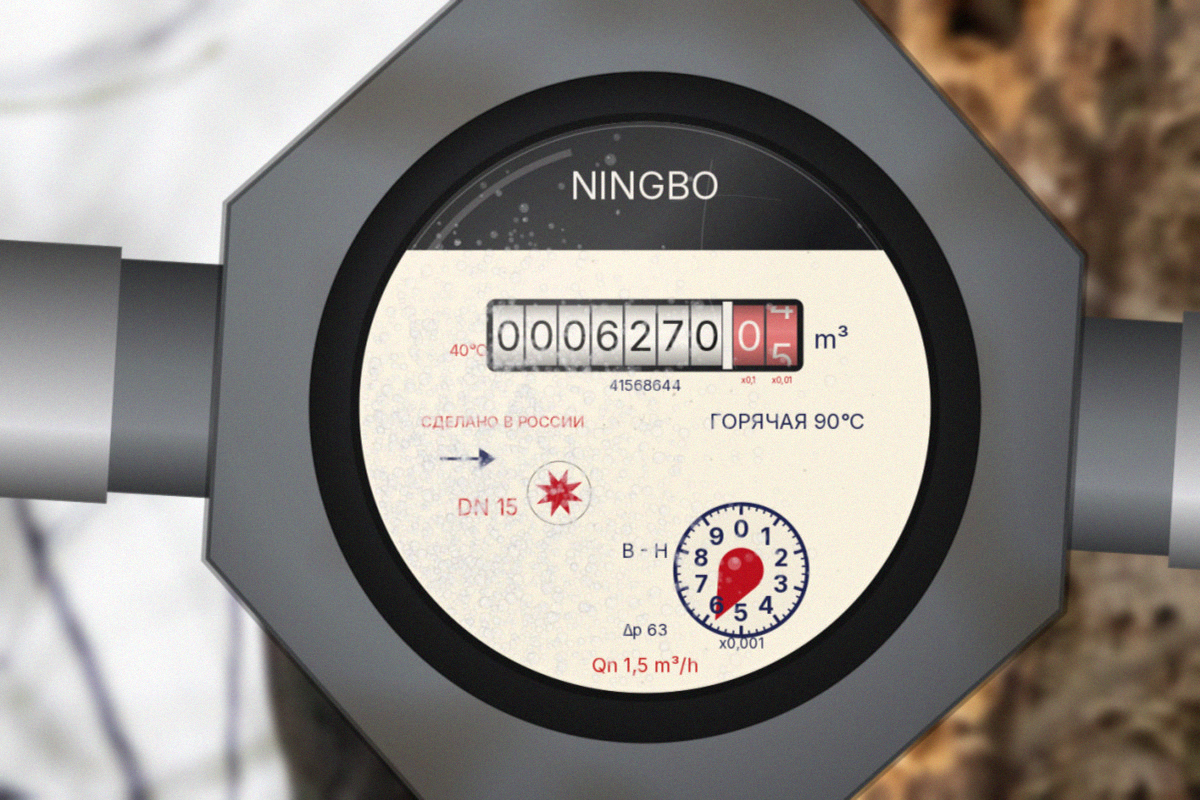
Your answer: 6270.045 m³
